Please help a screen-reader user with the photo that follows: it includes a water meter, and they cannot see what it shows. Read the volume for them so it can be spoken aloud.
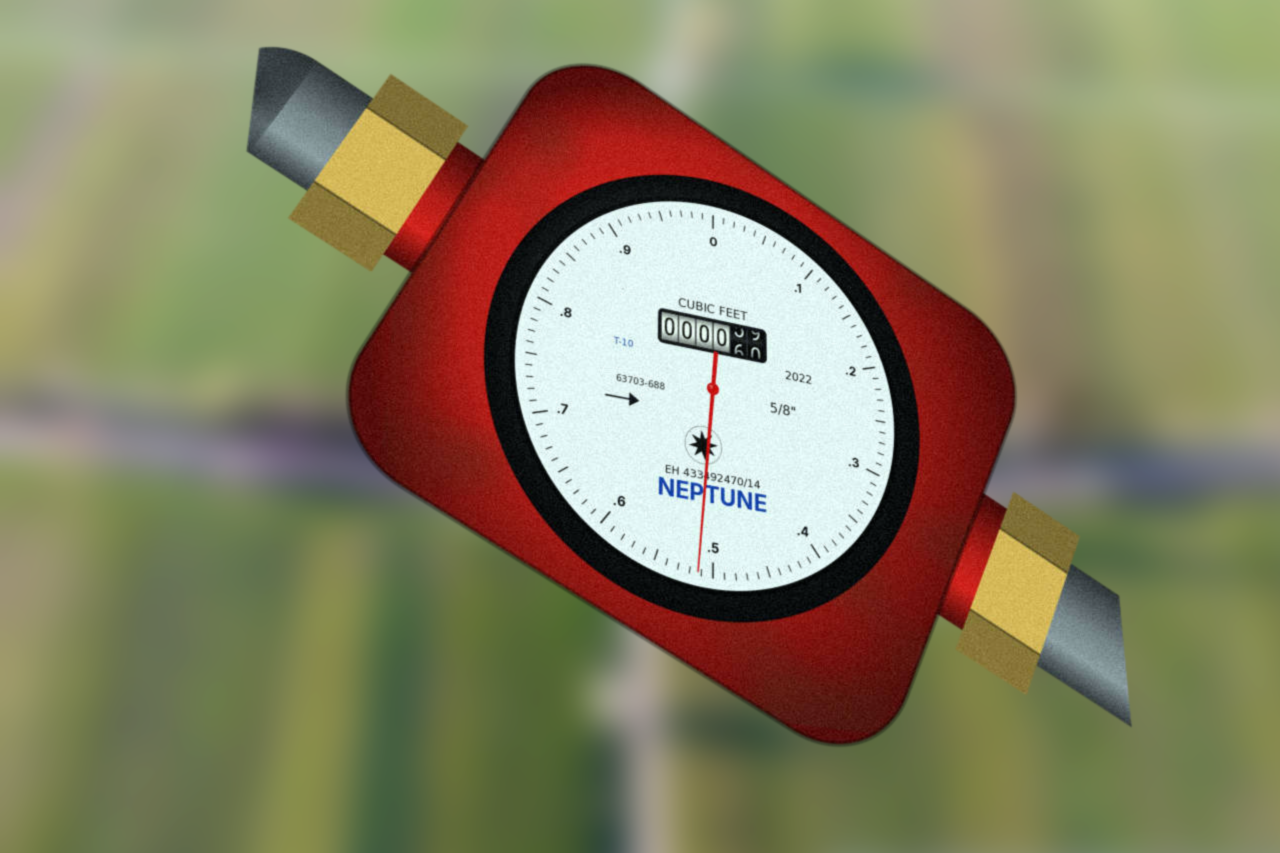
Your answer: 59.51 ft³
